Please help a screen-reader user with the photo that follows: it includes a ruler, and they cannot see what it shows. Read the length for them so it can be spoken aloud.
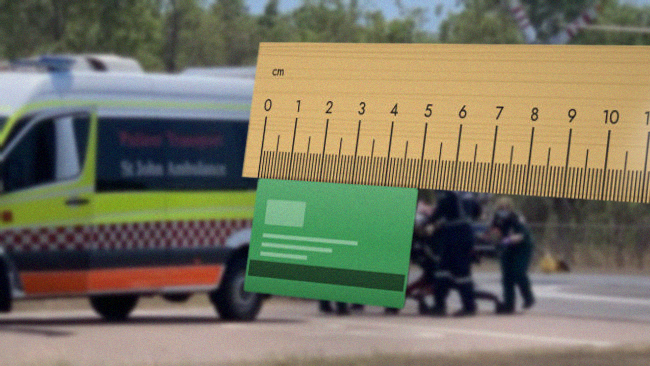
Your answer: 5 cm
